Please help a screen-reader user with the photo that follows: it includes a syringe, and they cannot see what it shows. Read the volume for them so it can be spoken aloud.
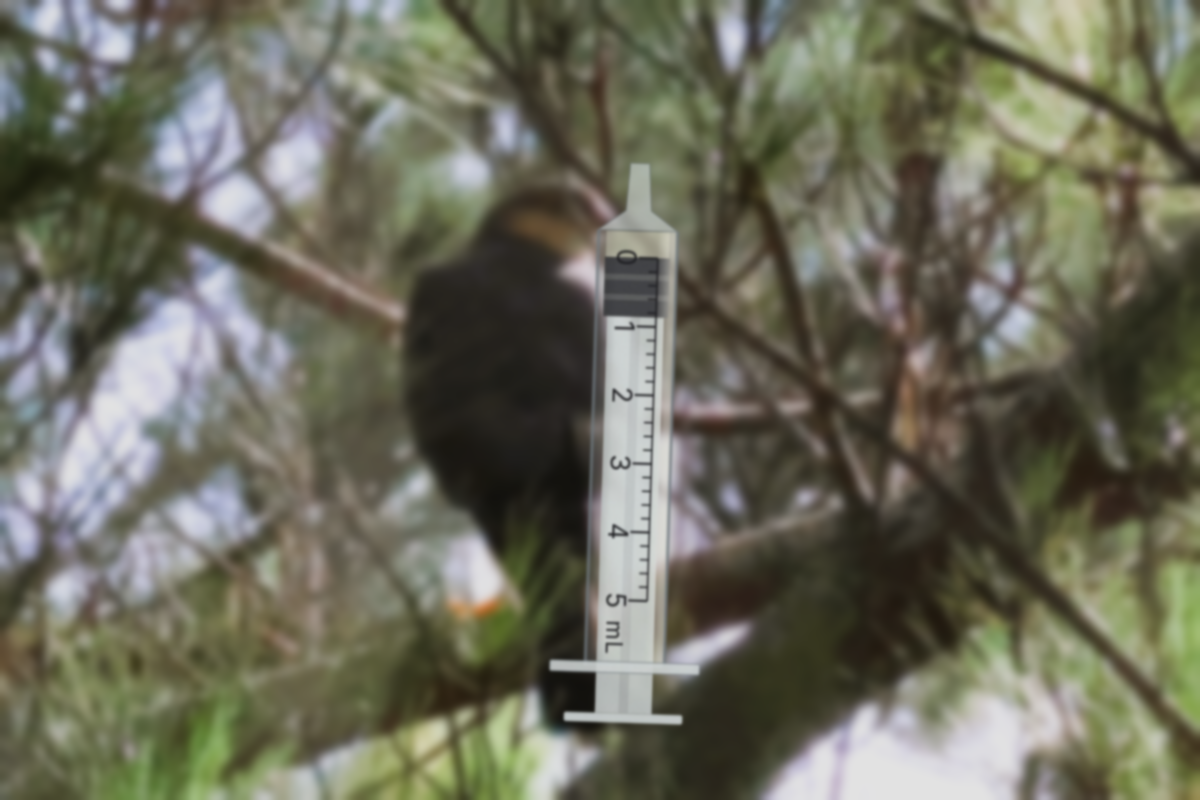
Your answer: 0 mL
